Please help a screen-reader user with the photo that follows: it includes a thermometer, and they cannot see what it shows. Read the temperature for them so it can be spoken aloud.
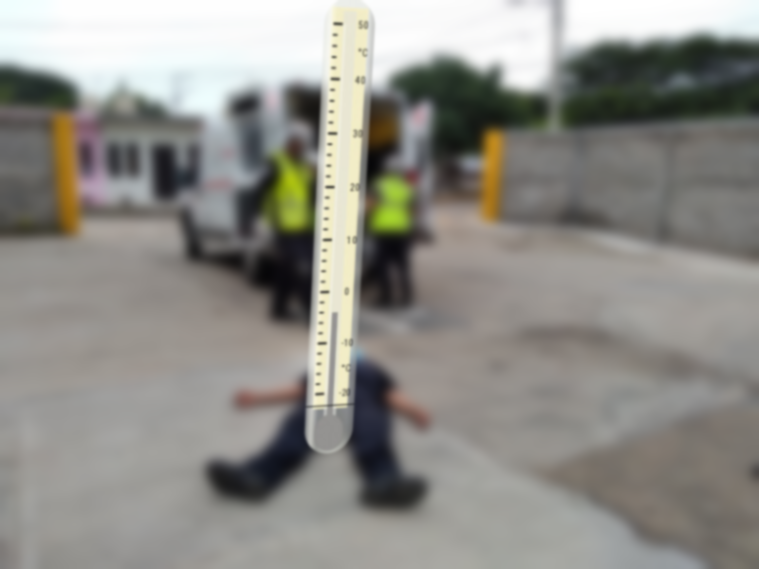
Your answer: -4 °C
